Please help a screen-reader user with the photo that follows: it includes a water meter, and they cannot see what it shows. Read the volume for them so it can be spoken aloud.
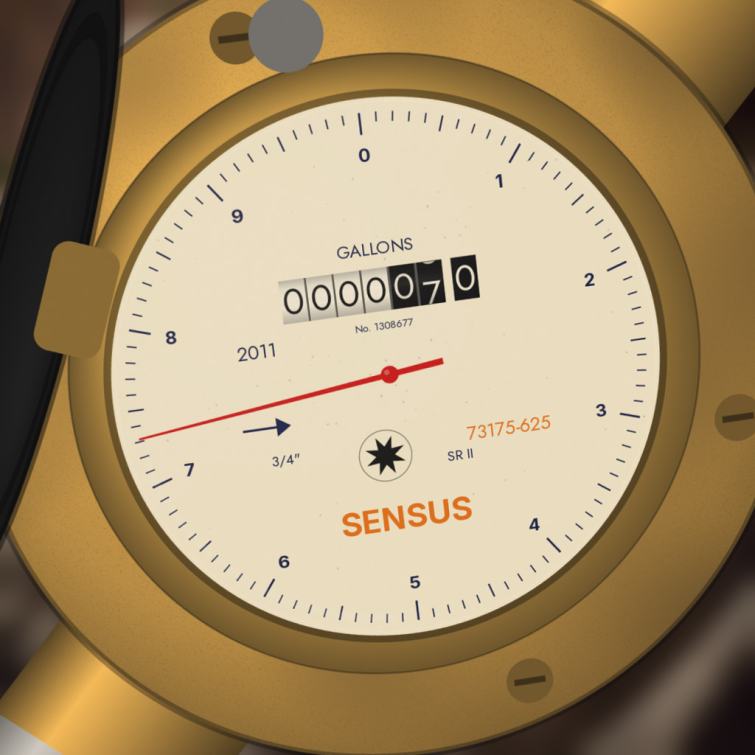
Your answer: 67.3 gal
